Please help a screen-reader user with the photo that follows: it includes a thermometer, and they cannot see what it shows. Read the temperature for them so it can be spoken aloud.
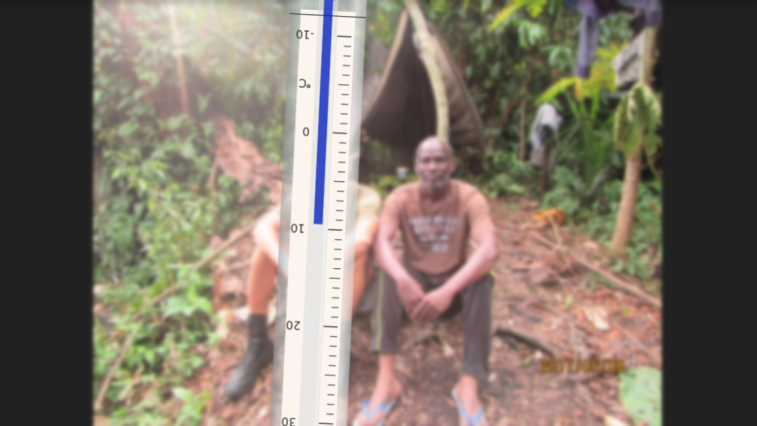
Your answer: 9.5 °C
